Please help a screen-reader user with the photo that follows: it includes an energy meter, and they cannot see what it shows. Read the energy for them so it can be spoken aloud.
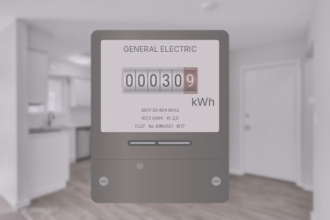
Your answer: 30.9 kWh
